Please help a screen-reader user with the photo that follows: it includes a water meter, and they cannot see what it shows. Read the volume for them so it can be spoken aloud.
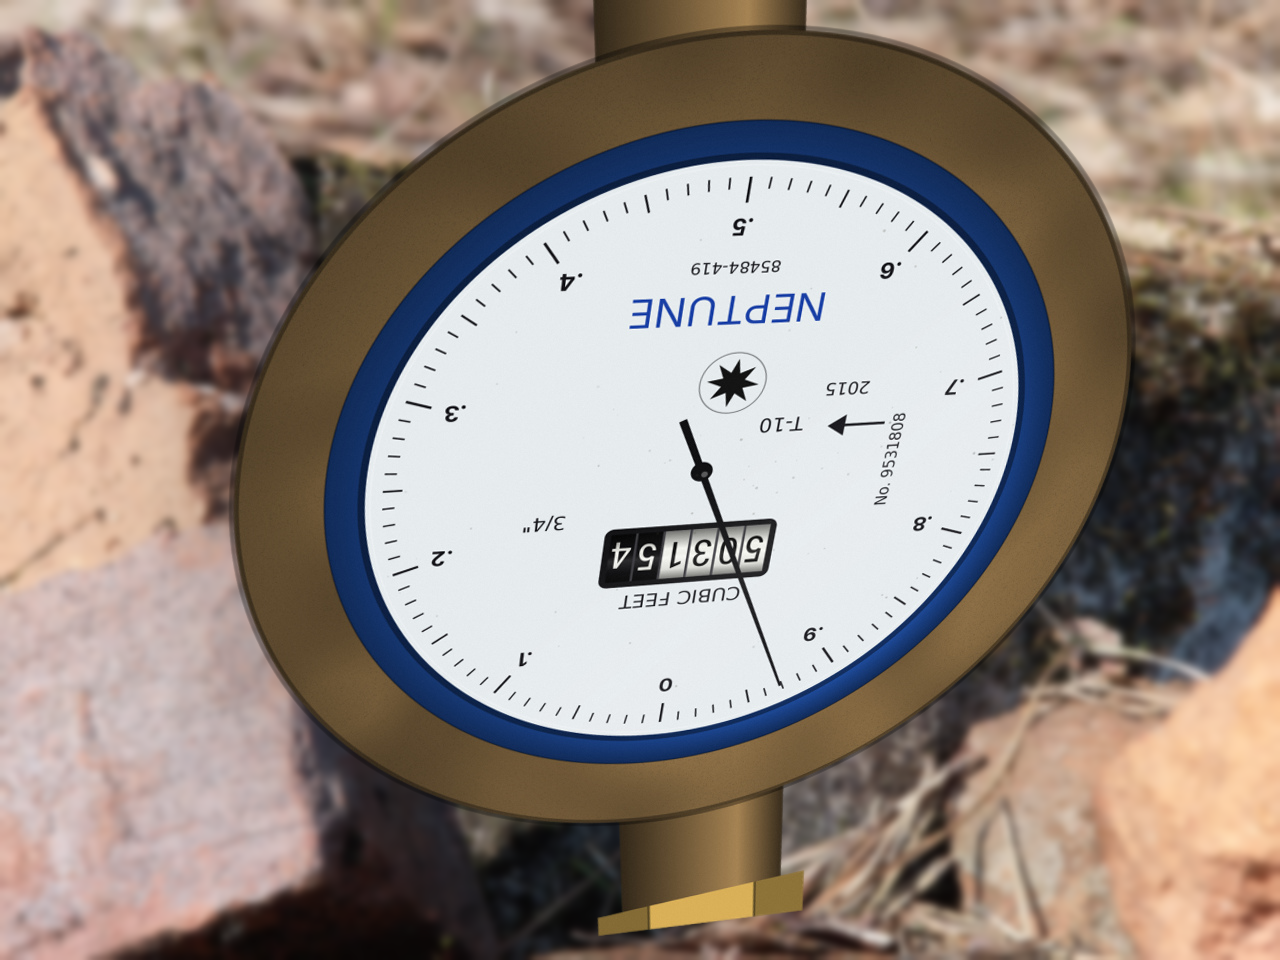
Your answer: 503153.93 ft³
